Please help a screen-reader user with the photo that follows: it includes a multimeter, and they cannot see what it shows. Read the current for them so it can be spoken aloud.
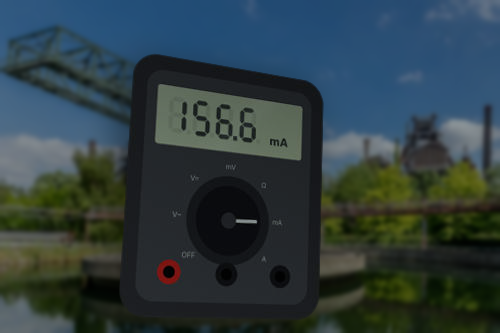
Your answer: 156.6 mA
